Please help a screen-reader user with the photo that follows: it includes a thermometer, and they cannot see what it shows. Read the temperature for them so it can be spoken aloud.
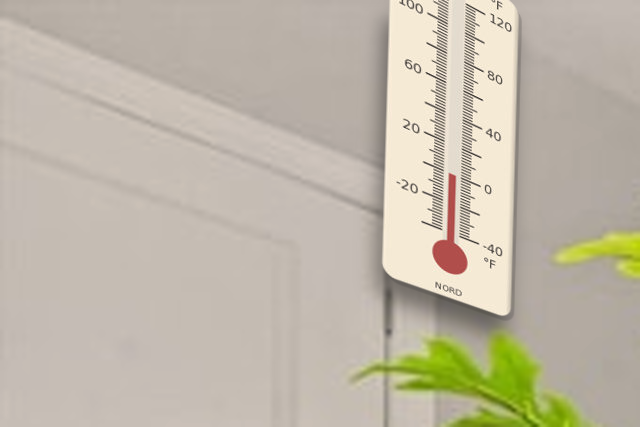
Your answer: 0 °F
